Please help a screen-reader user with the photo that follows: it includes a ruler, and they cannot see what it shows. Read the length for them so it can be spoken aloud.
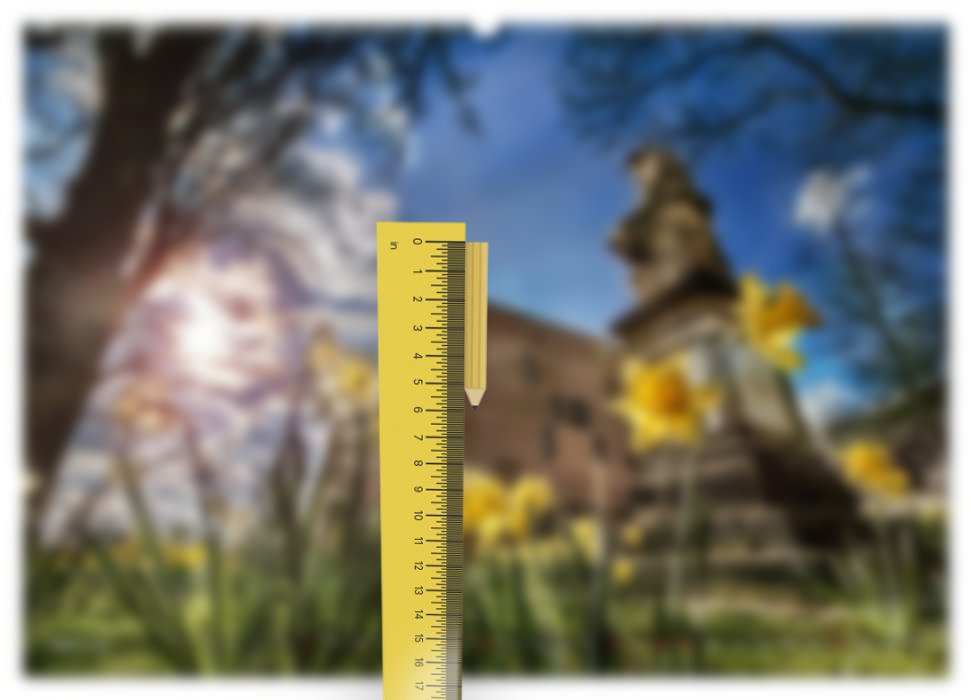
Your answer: 6 in
